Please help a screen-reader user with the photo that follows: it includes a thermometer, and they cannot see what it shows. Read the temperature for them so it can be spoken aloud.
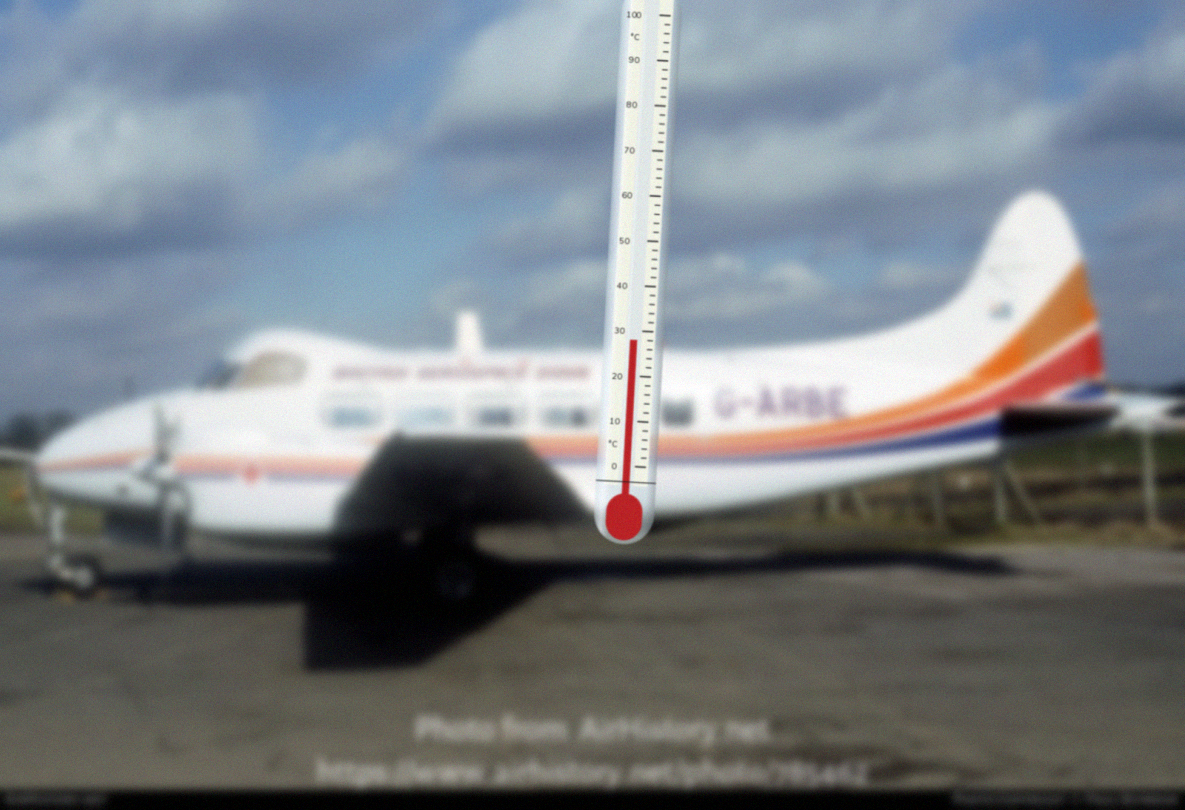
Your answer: 28 °C
